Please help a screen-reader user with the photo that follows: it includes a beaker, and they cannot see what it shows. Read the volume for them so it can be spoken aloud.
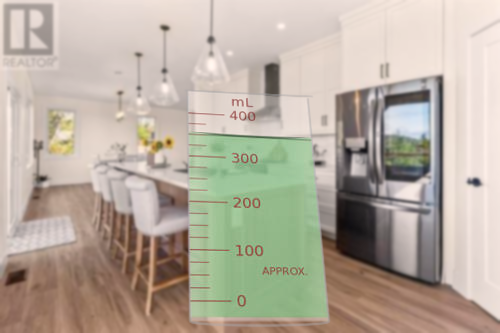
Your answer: 350 mL
